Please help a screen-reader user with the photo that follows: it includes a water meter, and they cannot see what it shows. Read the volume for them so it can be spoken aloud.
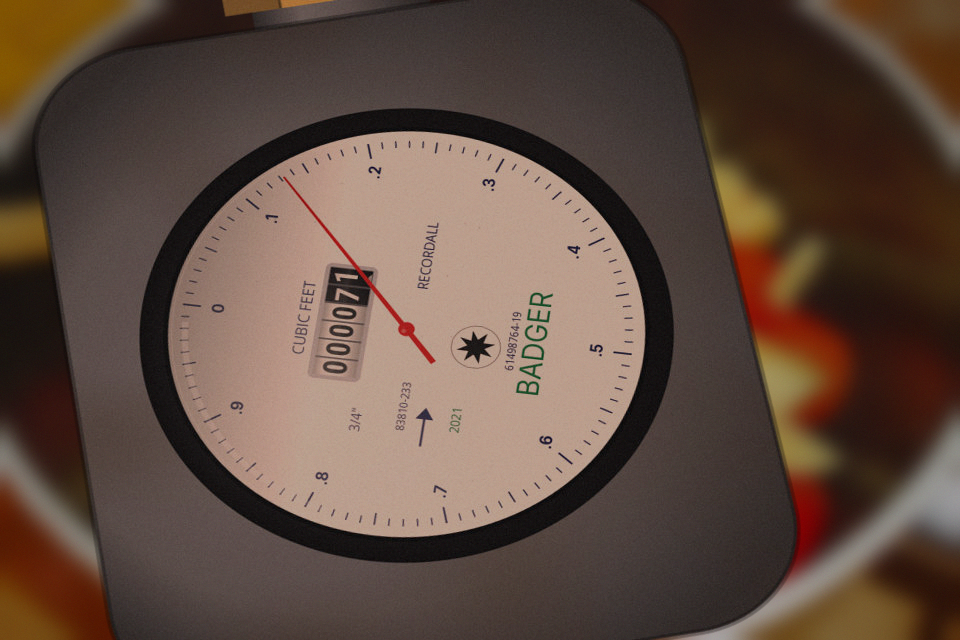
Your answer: 71.13 ft³
